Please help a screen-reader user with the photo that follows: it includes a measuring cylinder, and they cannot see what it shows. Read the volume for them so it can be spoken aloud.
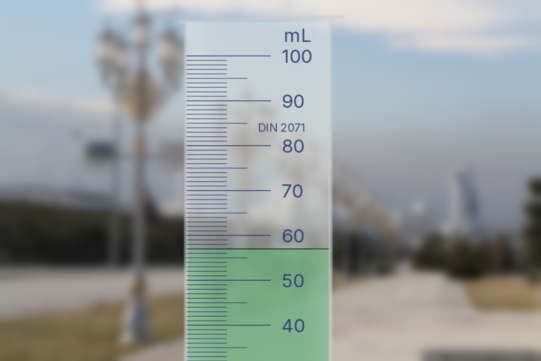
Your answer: 57 mL
